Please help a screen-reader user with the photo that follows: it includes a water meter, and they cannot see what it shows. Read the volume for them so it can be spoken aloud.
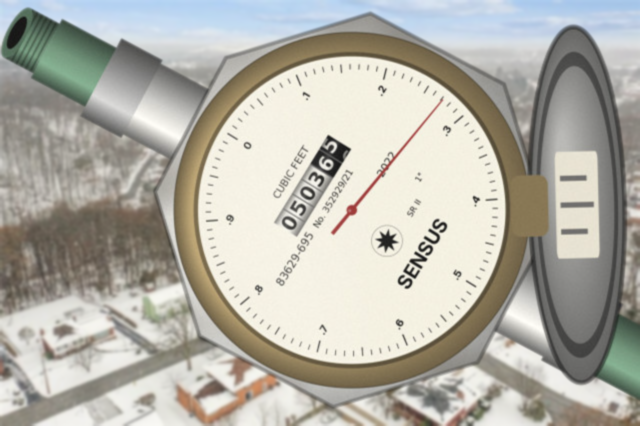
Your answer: 50365.27 ft³
